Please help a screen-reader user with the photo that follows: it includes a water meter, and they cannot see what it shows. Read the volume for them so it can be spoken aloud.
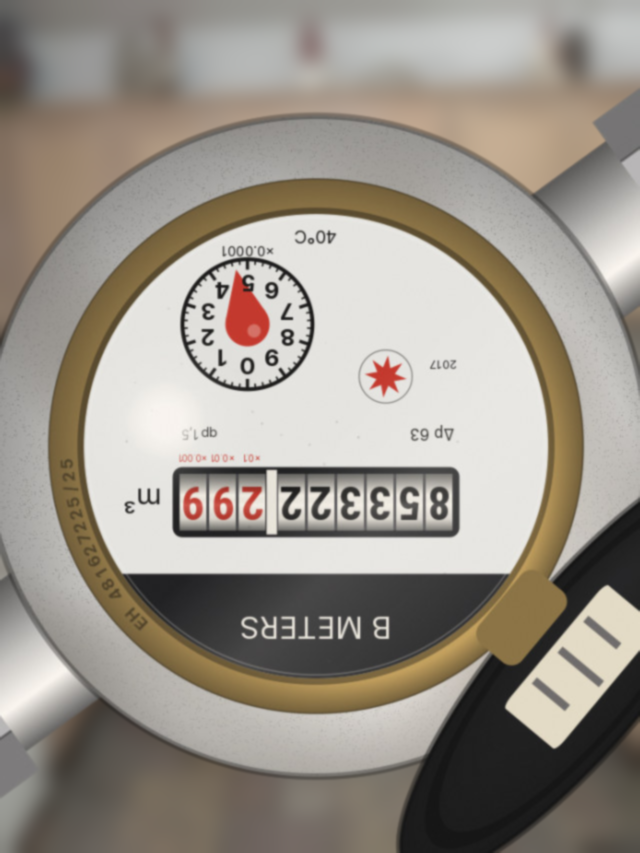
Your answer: 853322.2994 m³
